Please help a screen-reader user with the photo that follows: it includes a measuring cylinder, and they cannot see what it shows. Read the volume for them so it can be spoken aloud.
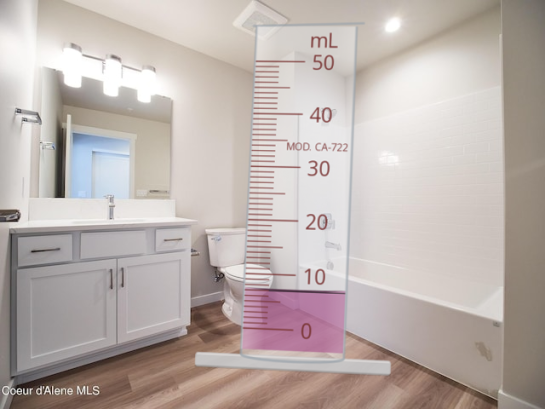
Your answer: 7 mL
